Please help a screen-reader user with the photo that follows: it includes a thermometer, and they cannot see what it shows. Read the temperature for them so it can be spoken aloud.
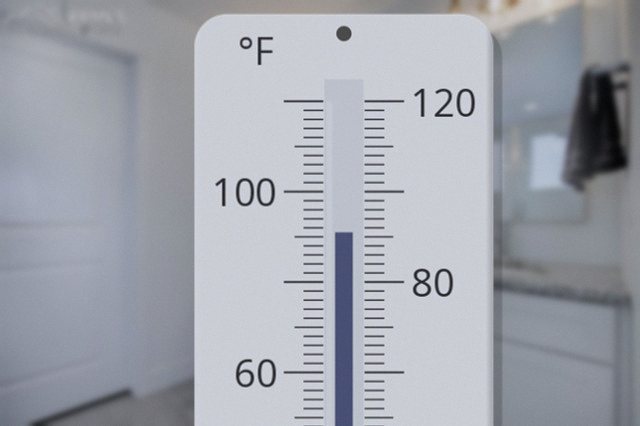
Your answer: 91 °F
